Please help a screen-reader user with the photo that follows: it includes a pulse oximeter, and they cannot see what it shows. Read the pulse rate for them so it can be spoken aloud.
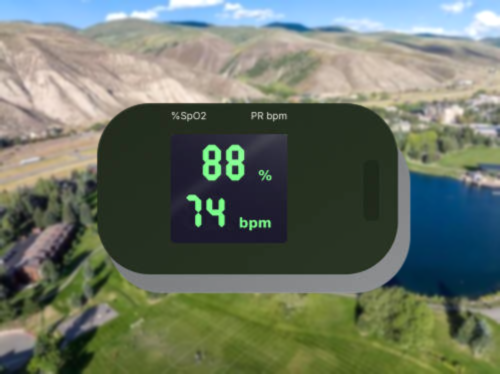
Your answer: 74 bpm
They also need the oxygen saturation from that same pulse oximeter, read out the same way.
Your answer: 88 %
